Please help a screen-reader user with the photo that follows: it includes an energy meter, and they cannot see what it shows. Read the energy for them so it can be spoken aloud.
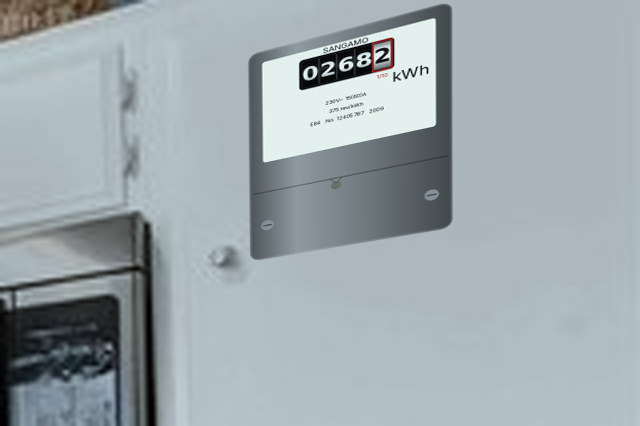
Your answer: 268.2 kWh
